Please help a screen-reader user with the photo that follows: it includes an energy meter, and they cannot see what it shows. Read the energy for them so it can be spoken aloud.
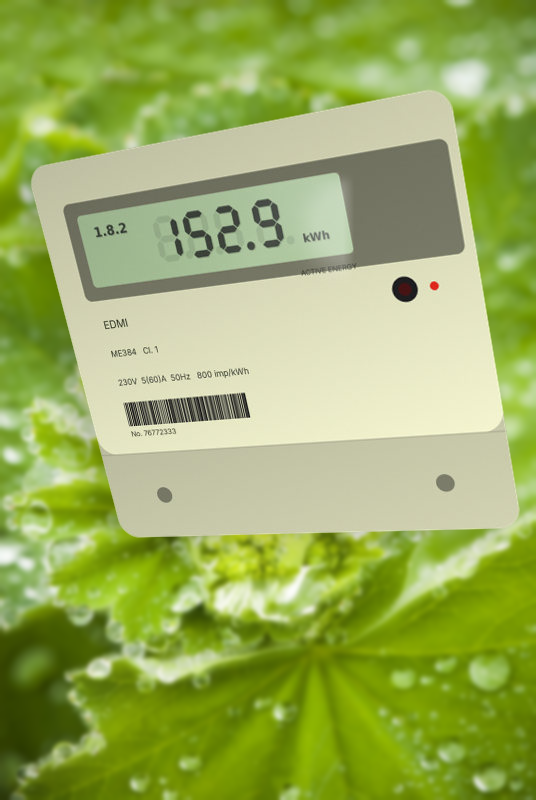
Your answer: 152.9 kWh
